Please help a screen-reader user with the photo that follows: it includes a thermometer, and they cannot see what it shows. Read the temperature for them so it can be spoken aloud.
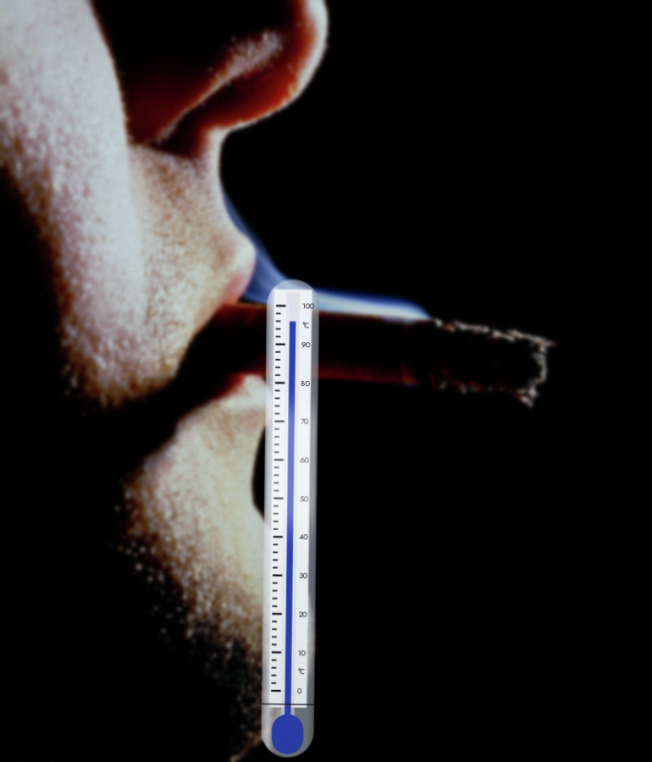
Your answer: 96 °C
